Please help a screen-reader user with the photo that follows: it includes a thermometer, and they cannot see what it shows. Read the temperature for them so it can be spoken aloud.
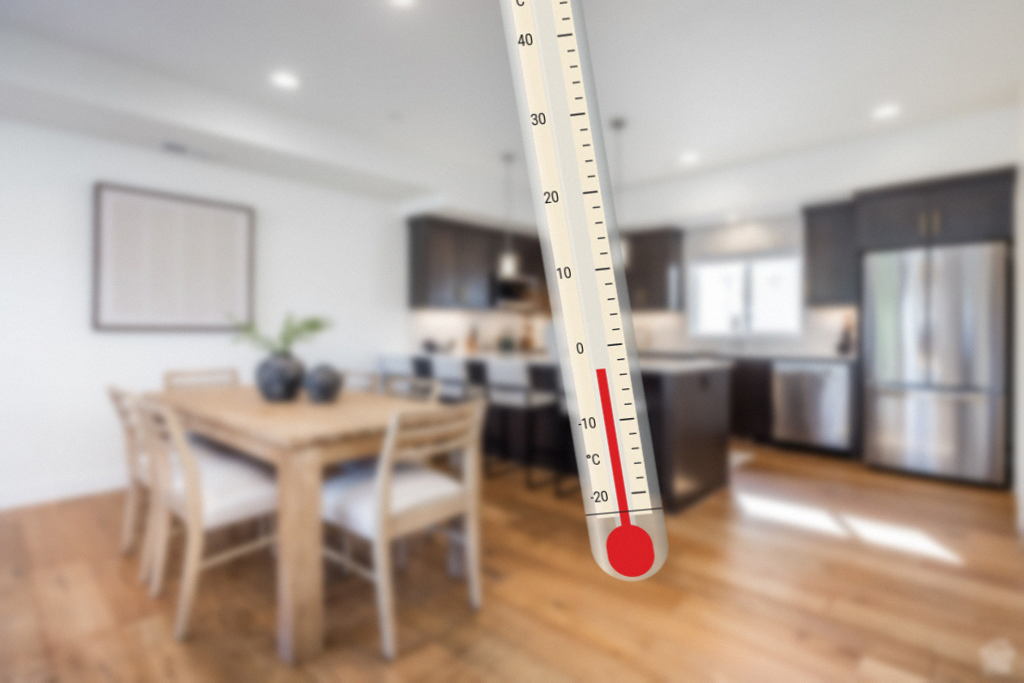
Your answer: -3 °C
